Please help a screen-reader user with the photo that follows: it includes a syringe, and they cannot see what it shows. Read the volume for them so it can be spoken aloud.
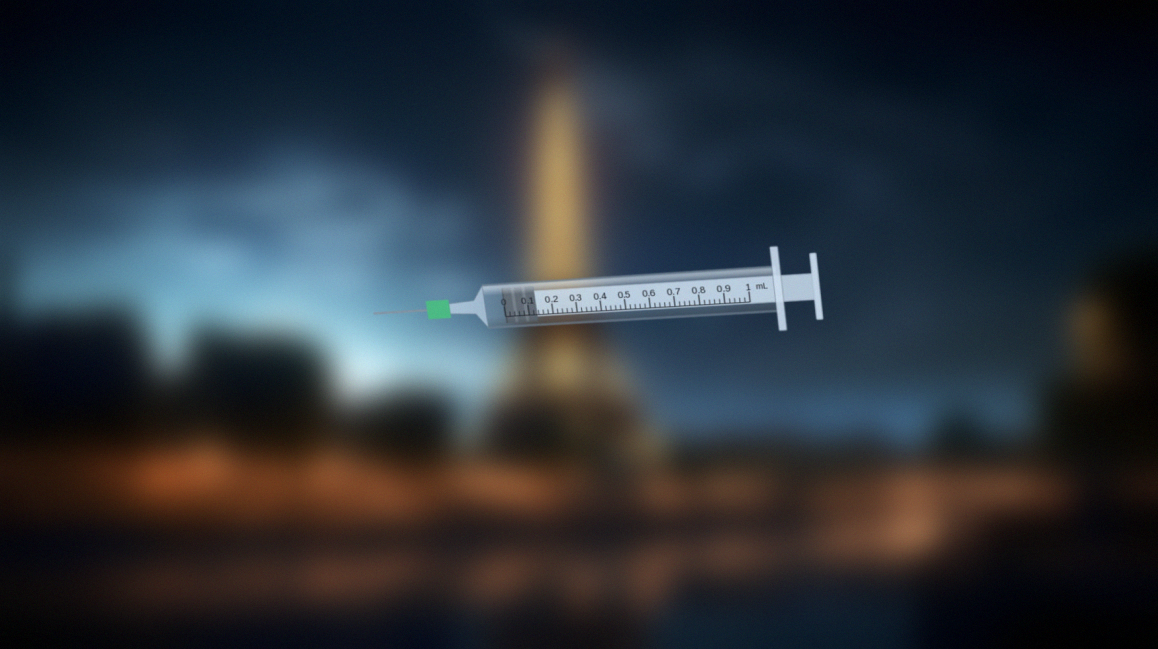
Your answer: 0 mL
